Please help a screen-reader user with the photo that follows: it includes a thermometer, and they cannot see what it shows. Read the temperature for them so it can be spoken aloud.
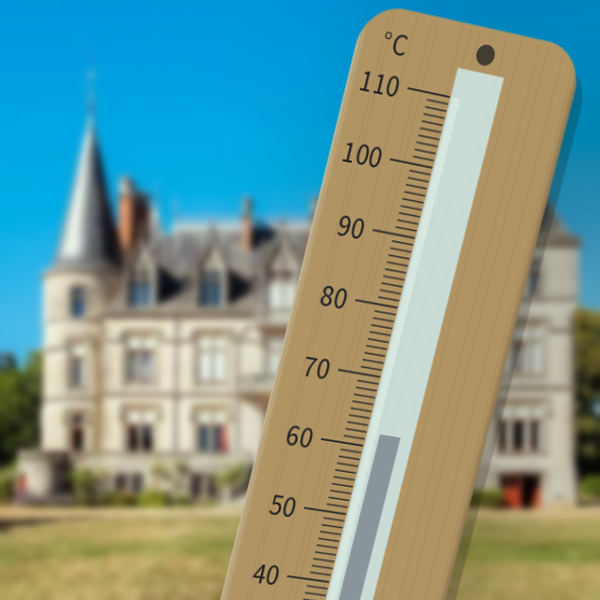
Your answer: 62 °C
